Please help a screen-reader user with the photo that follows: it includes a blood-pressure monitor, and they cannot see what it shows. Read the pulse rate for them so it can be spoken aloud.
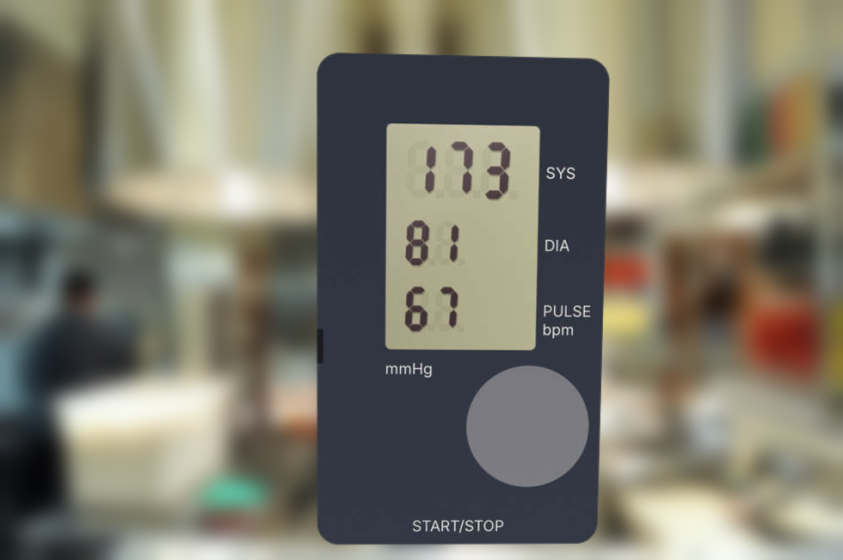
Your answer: 67 bpm
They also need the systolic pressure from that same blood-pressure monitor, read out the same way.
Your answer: 173 mmHg
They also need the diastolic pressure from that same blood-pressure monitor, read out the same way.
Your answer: 81 mmHg
